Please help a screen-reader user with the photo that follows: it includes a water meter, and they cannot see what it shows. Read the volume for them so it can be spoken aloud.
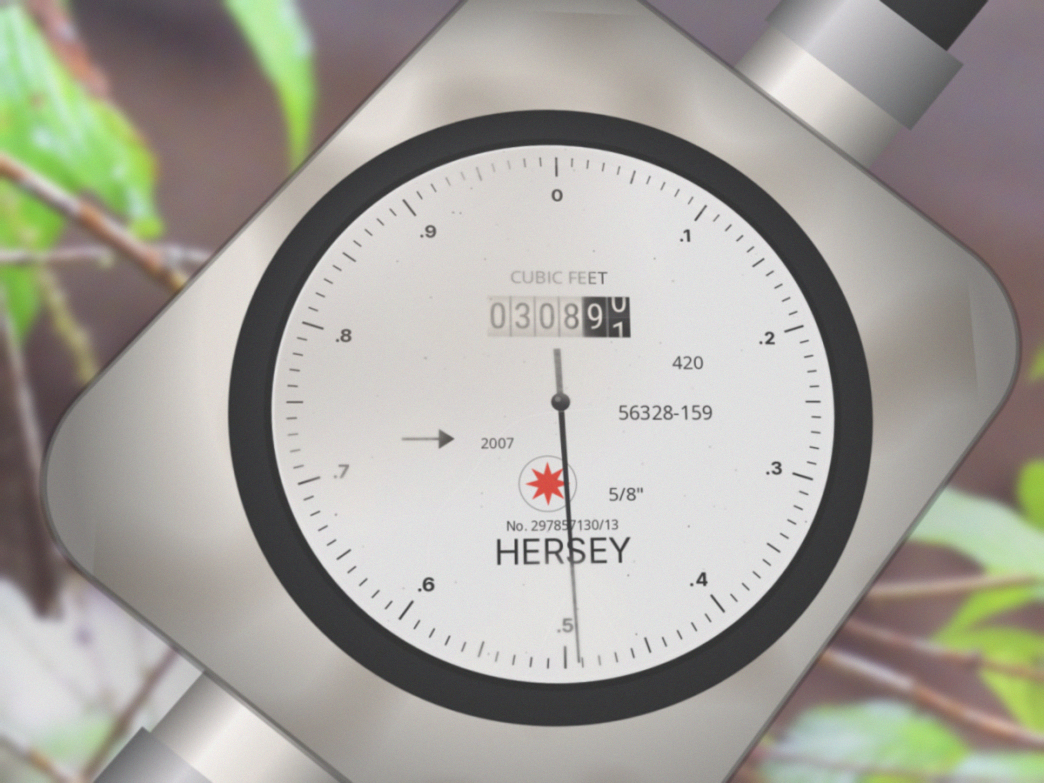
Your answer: 30890.49 ft³
